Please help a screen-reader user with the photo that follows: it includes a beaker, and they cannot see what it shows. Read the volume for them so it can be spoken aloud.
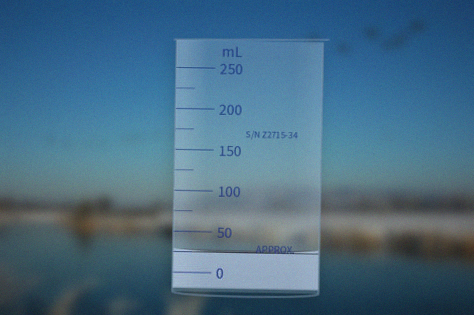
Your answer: 25 mL
